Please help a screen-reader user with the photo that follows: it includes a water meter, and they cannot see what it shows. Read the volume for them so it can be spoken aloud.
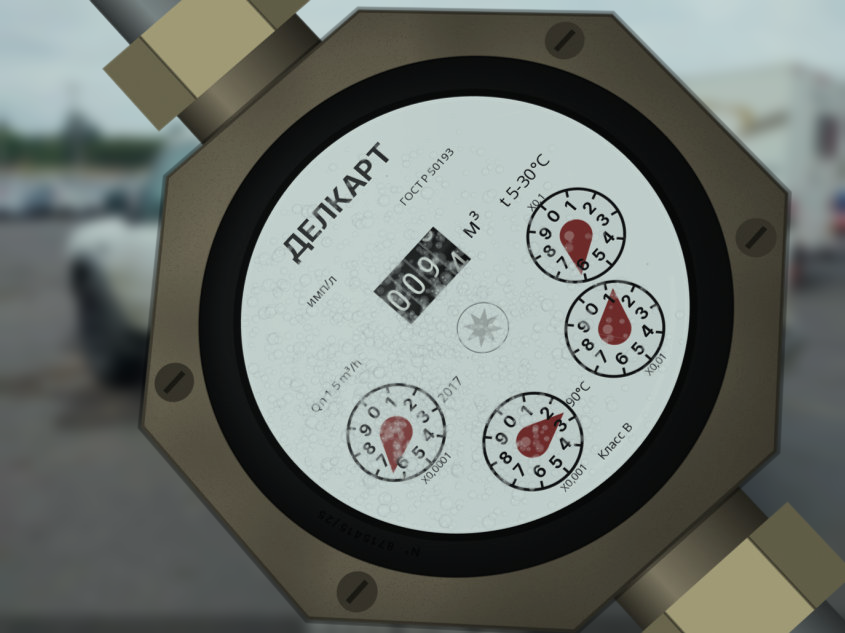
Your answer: 93.6126 m³
